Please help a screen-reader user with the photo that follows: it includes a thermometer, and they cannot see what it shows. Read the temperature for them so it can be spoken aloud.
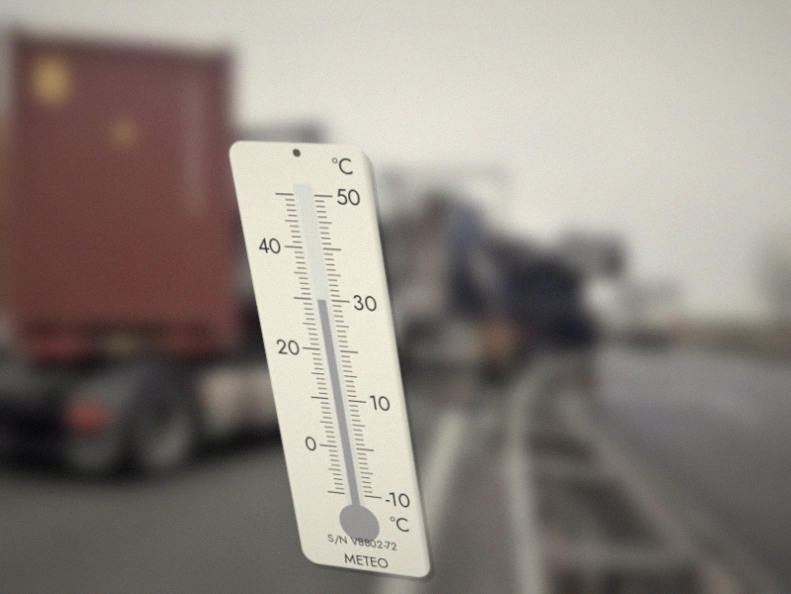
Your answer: 30 °C
